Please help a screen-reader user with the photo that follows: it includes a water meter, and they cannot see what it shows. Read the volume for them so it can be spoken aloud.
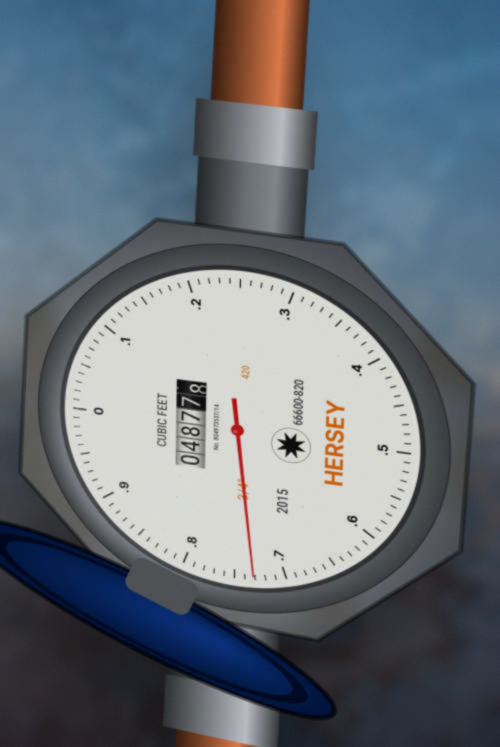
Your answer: 48777.73 ft³
